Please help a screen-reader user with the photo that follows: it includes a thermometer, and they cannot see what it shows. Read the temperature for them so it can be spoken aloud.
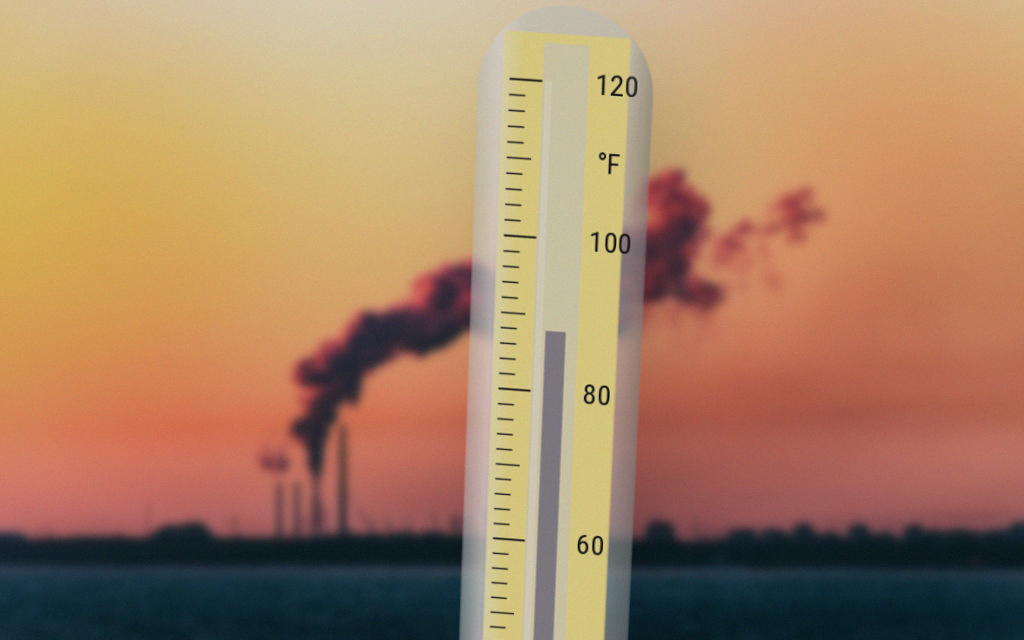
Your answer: 88 °F
